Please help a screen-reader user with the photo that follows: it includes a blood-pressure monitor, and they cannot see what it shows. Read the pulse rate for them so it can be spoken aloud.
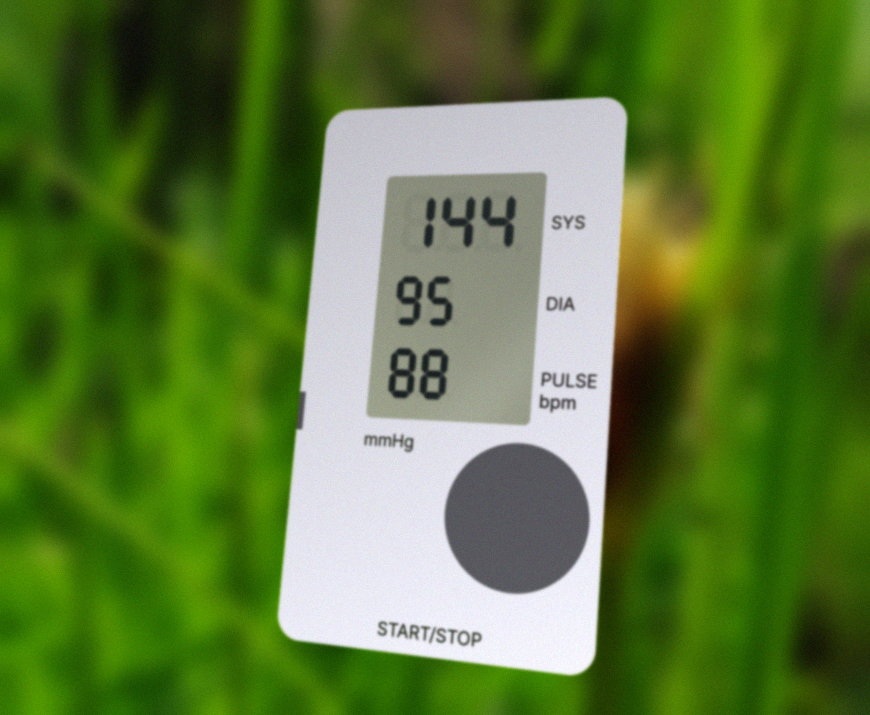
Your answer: 88 bpm
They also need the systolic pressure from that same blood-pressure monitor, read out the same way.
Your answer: 144 mmHg
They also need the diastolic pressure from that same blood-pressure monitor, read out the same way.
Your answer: 95 mmHg
